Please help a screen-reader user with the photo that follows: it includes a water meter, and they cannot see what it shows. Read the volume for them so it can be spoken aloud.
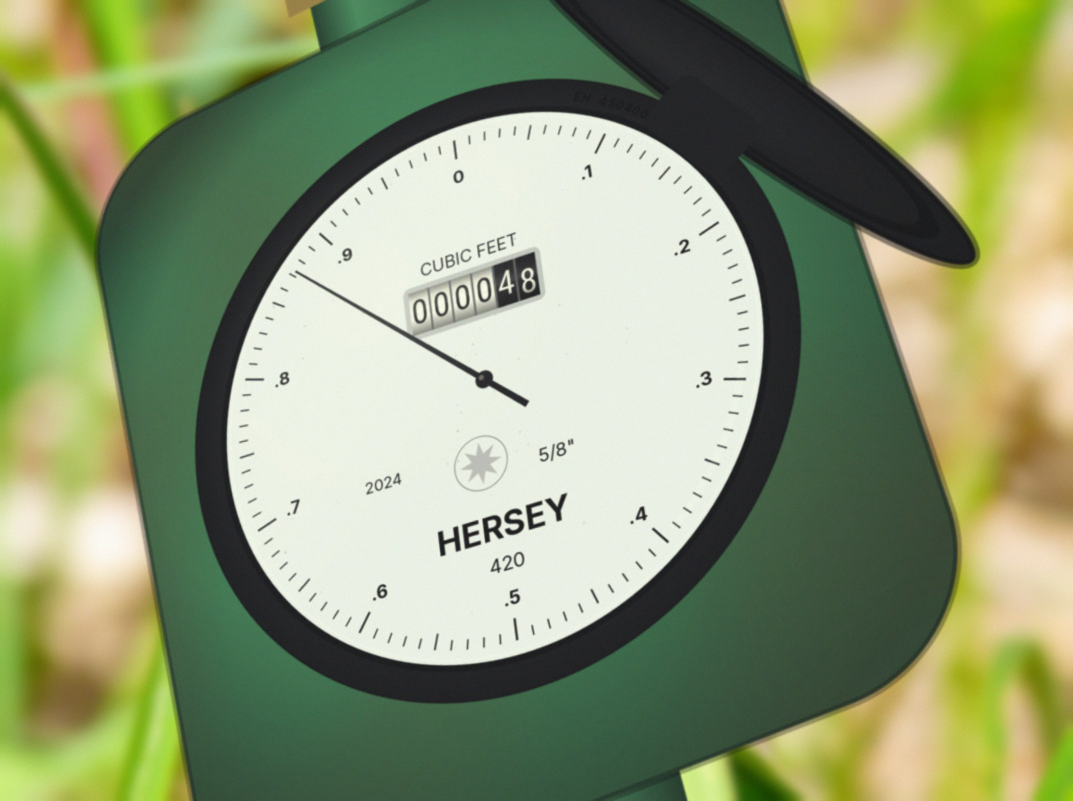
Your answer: 47.87 ft³
